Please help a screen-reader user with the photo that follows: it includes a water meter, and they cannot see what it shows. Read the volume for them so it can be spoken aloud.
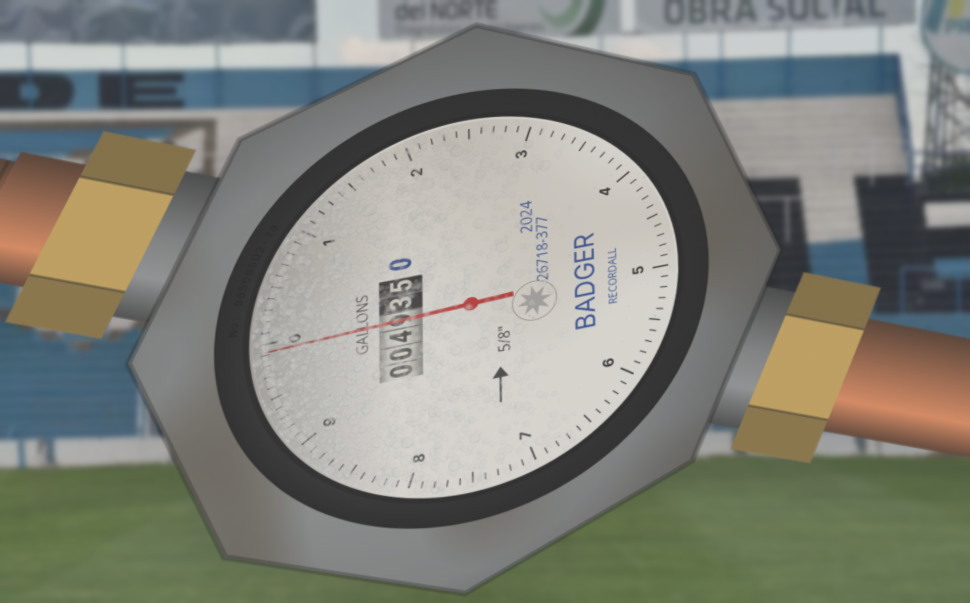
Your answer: 49349.9 gal
